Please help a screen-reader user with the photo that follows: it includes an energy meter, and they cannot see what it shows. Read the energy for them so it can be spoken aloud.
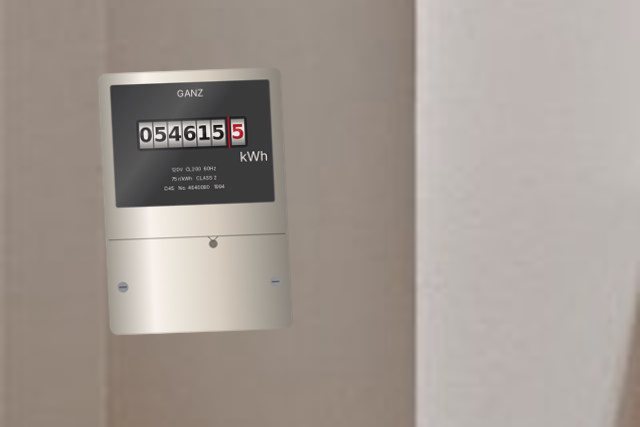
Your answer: 54615.5 kWh
